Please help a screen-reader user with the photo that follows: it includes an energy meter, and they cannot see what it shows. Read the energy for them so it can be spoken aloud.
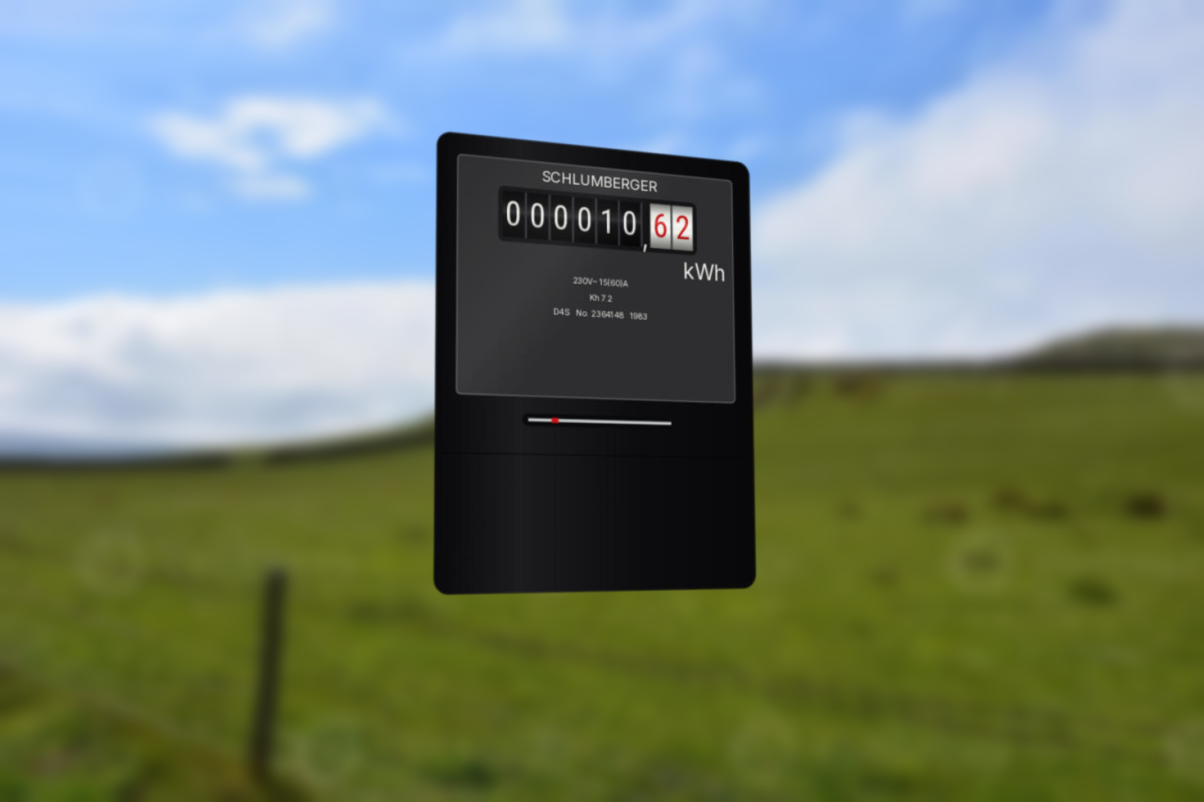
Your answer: 10.62 kWh
